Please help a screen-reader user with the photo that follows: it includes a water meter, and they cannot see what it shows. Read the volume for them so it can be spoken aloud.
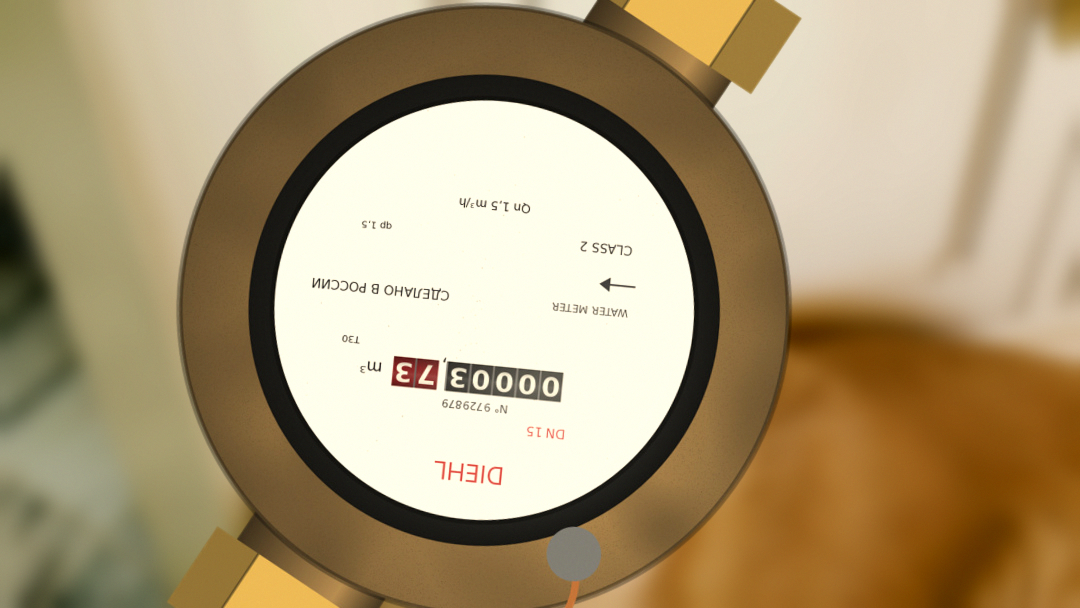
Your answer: 3.73 m³
